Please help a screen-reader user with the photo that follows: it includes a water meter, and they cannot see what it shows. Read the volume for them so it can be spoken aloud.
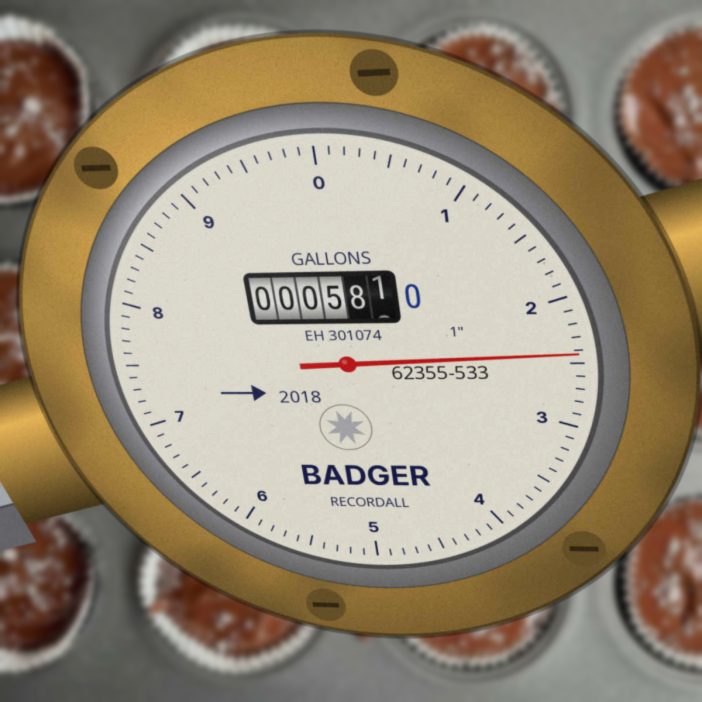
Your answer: 5812.4 gal
